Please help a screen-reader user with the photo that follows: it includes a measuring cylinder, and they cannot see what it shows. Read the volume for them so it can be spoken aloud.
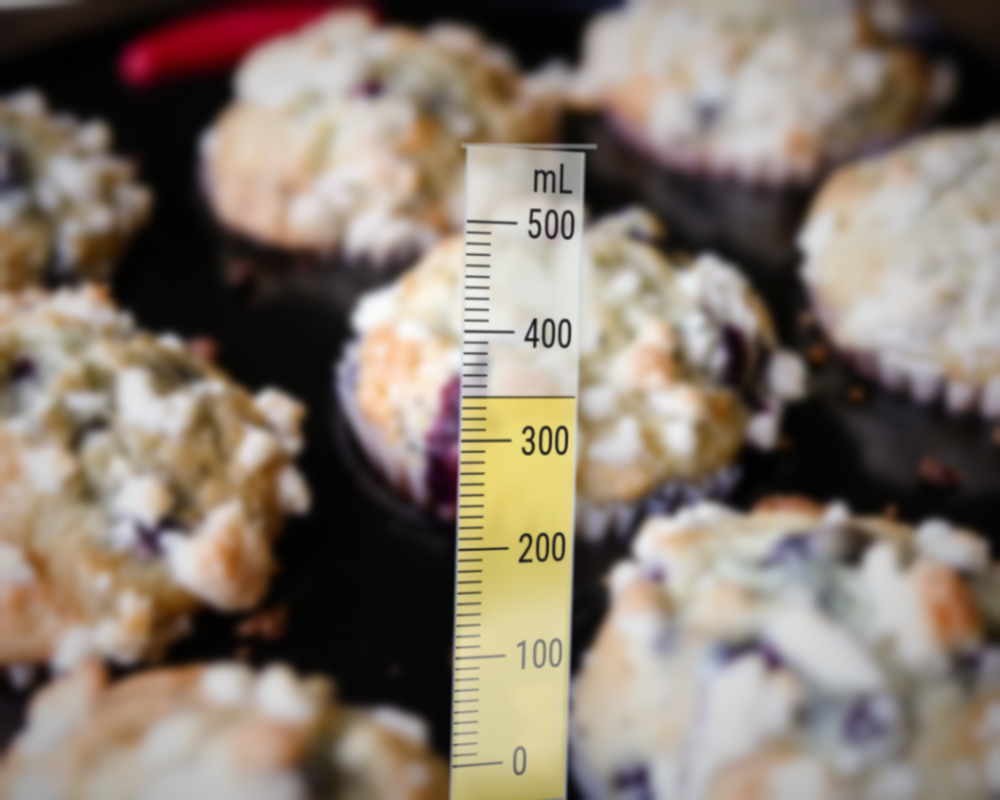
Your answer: 340 mL
